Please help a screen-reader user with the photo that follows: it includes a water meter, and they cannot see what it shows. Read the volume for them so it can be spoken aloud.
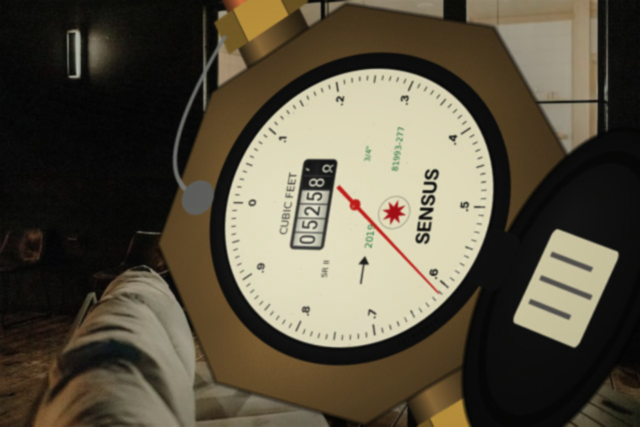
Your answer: 52587.61 ft³
